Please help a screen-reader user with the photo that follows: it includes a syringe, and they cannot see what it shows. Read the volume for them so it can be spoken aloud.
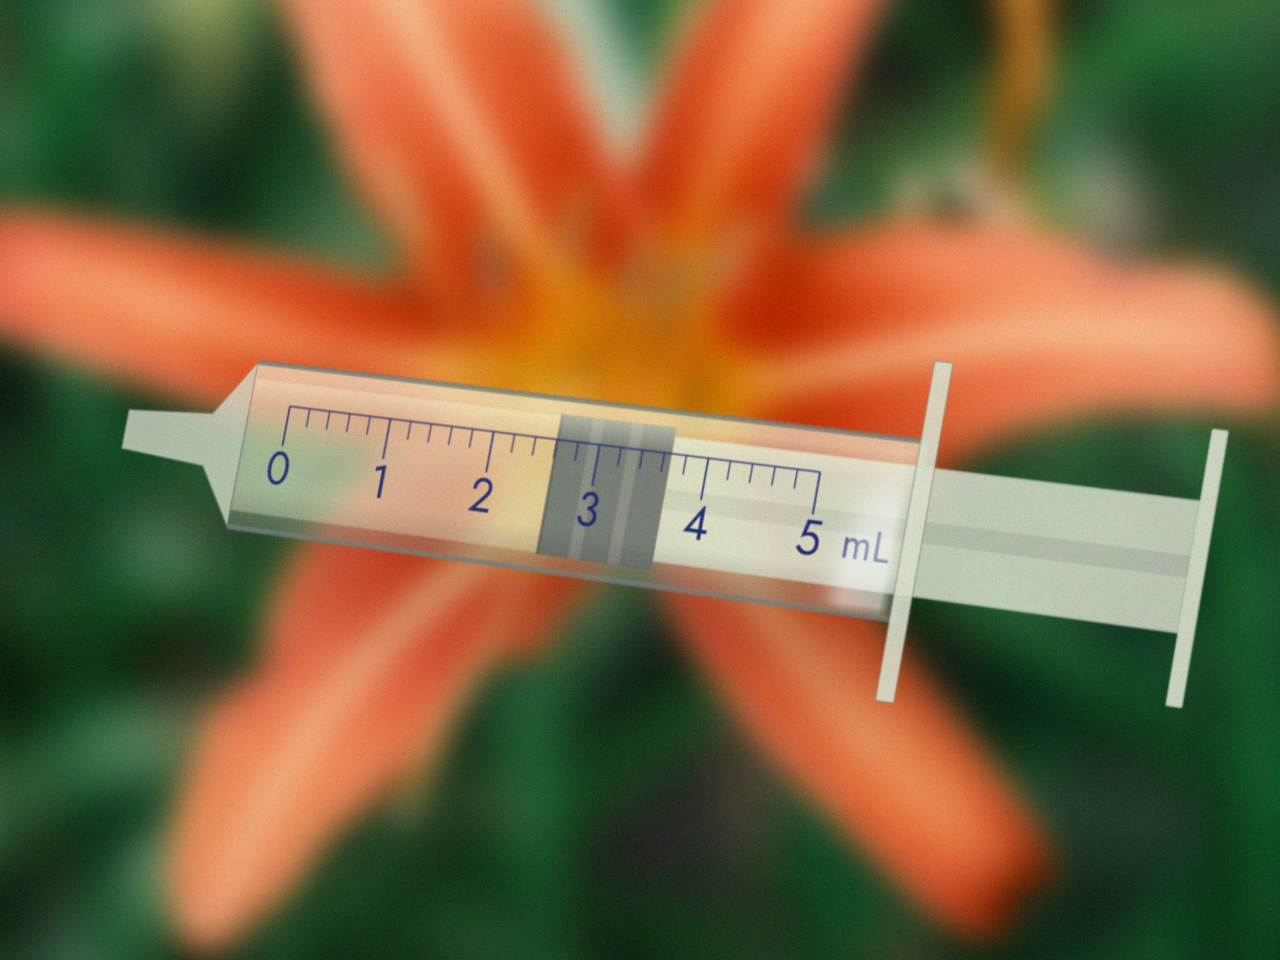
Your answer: 2.6 mL
